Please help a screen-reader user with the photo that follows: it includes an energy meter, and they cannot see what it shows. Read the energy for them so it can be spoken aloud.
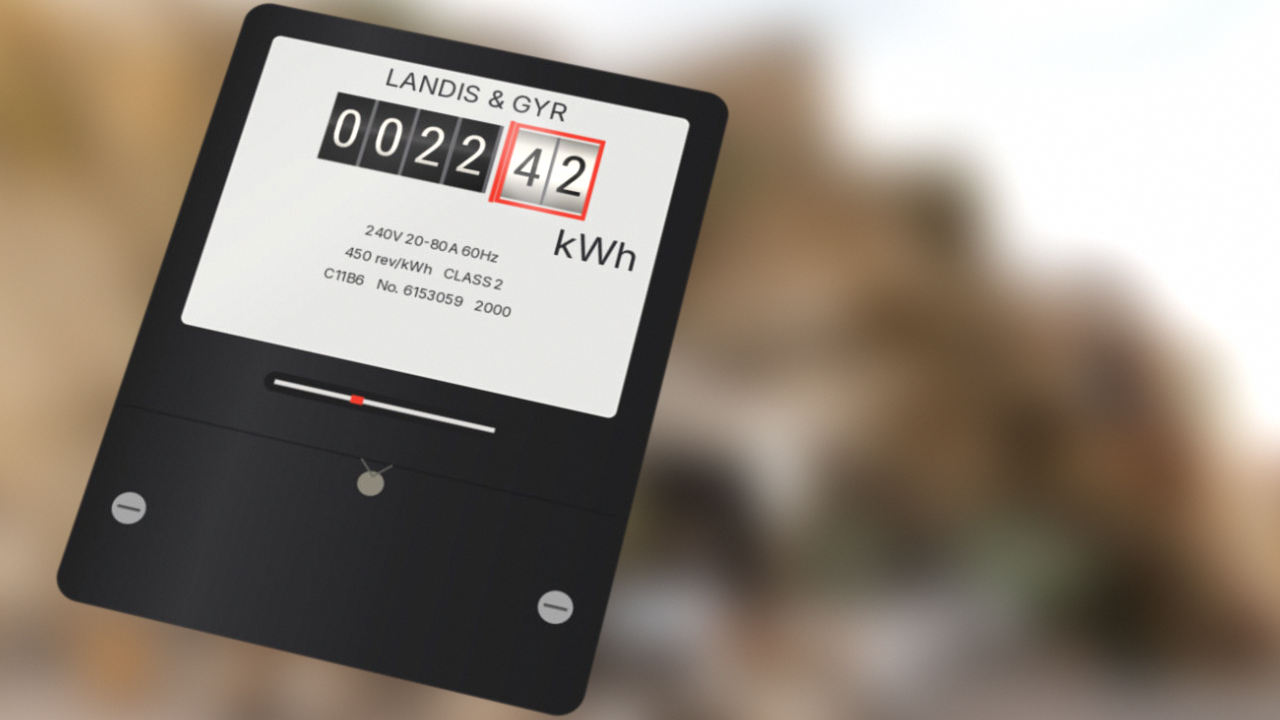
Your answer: 22.42 kWh
